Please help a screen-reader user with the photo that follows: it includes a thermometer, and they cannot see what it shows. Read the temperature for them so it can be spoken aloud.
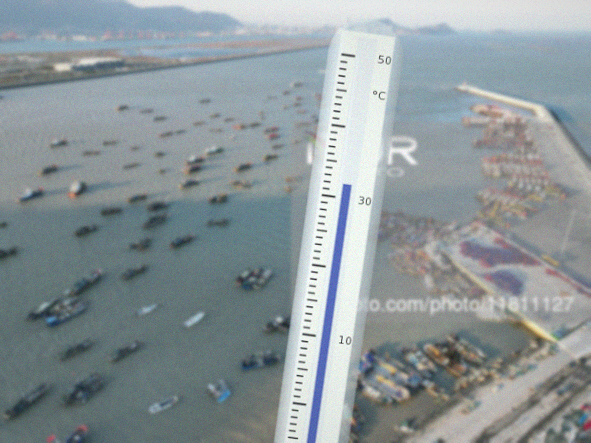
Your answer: 32 °C
